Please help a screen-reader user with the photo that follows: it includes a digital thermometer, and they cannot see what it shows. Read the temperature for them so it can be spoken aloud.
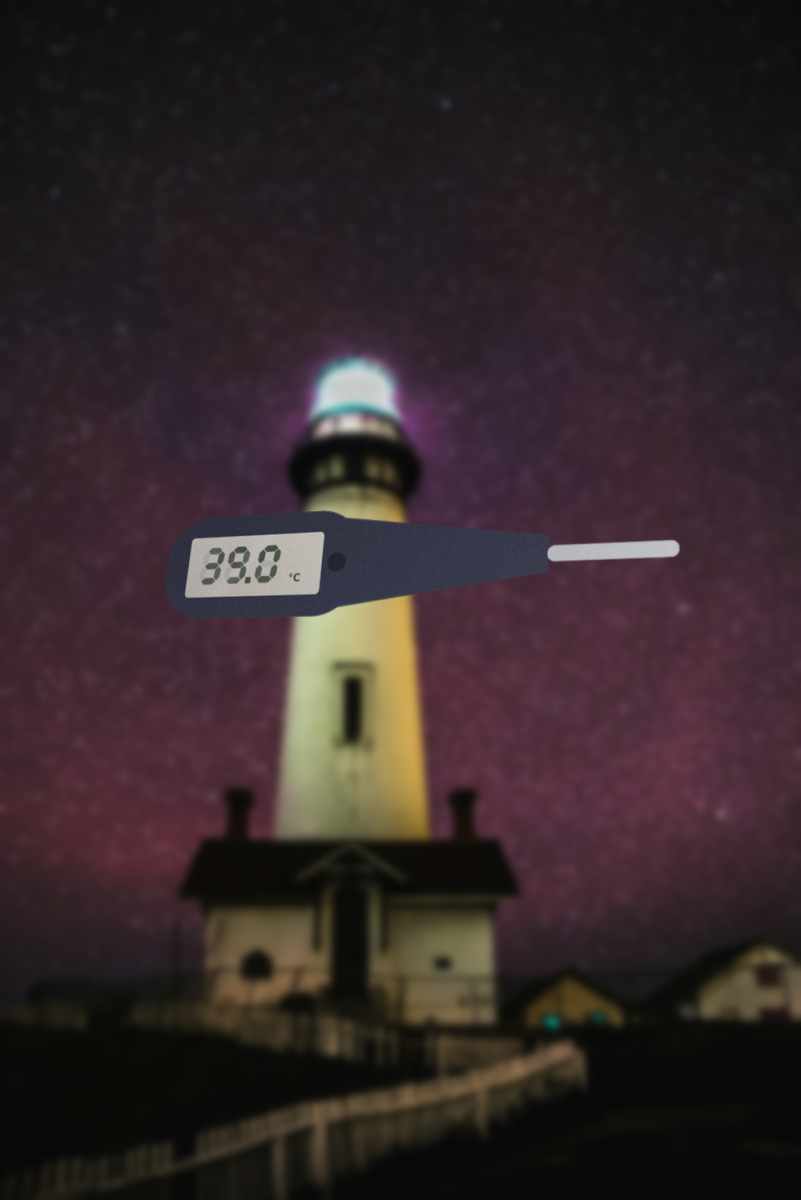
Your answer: 39.0 °C
